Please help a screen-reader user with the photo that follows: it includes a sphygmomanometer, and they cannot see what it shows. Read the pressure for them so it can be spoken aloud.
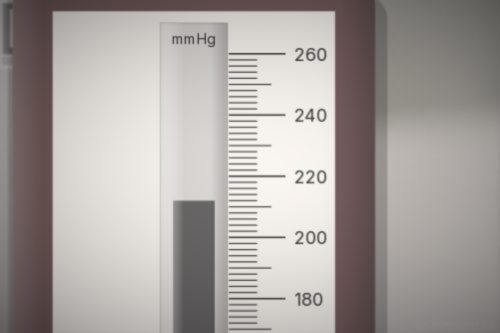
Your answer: 212 mmHg
